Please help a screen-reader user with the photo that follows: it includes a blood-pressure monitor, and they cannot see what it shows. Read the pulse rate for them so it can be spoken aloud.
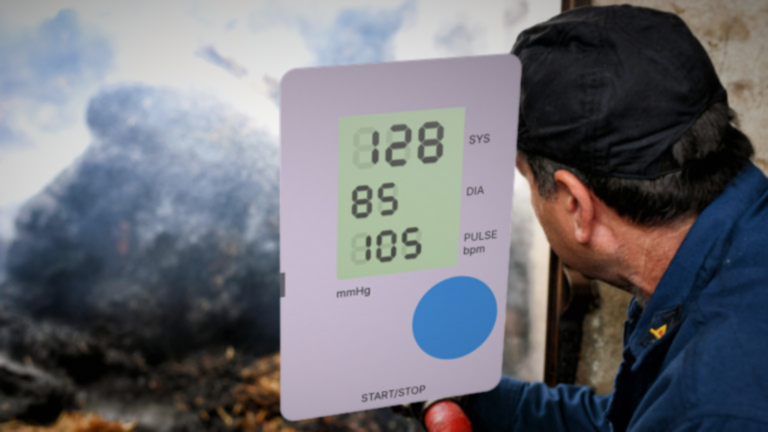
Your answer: 105 bpm
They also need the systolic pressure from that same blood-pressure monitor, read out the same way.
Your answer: 128 mmHg
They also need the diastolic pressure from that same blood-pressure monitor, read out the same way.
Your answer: 85 mmHg
